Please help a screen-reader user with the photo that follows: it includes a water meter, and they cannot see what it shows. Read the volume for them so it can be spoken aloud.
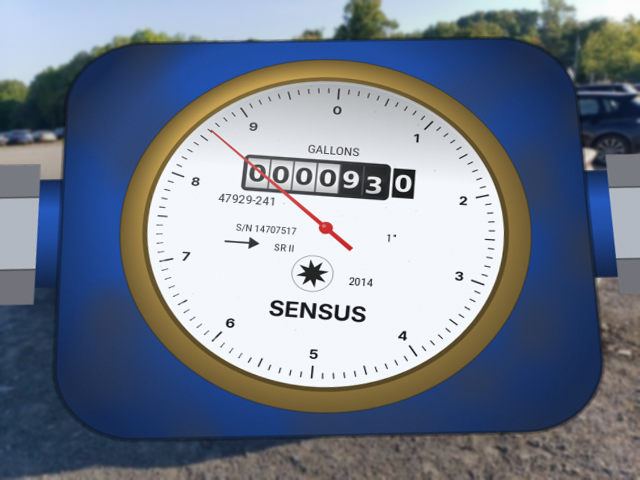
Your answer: 928.6 gal
